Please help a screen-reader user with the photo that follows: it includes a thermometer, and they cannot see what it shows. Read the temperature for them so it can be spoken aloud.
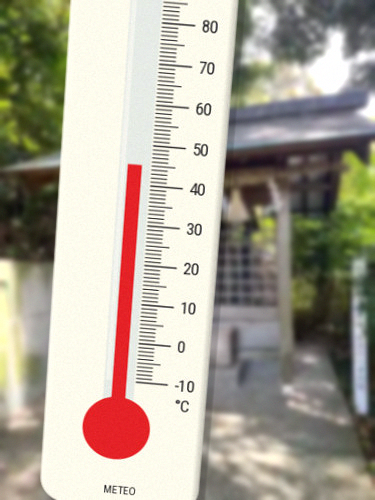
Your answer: 45 °C
